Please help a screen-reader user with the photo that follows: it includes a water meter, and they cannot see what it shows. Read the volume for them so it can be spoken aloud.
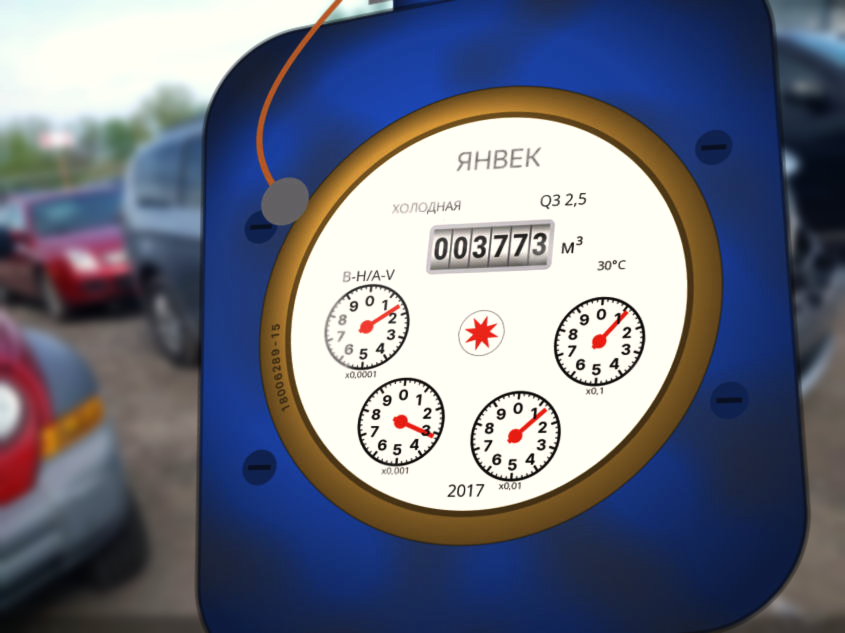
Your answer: 3773.1131 m³
